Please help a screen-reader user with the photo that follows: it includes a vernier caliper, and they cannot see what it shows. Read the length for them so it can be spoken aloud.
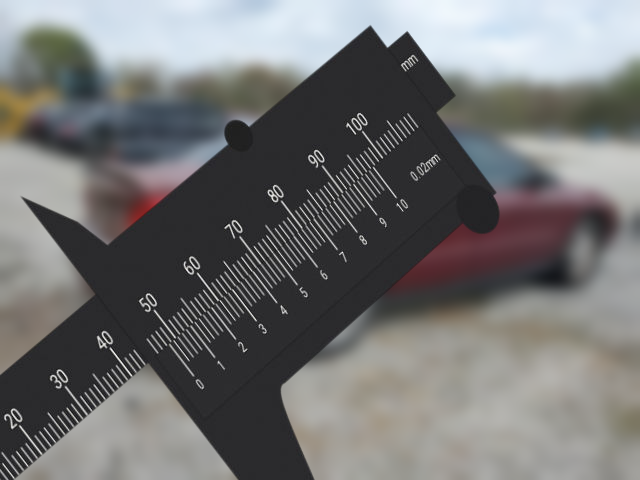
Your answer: 48.5 mm
